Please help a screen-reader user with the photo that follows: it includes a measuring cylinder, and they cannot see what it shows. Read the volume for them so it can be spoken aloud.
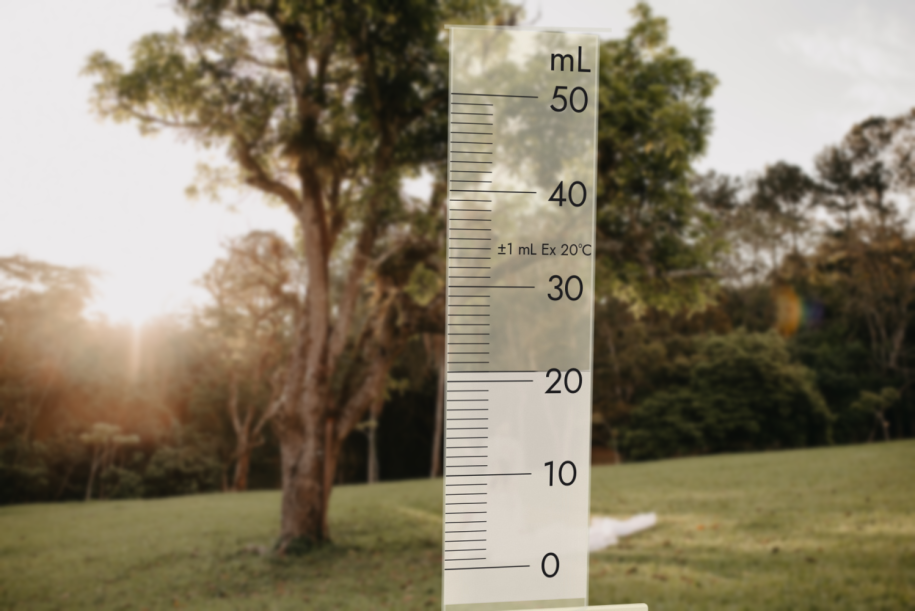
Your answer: 21 mL
